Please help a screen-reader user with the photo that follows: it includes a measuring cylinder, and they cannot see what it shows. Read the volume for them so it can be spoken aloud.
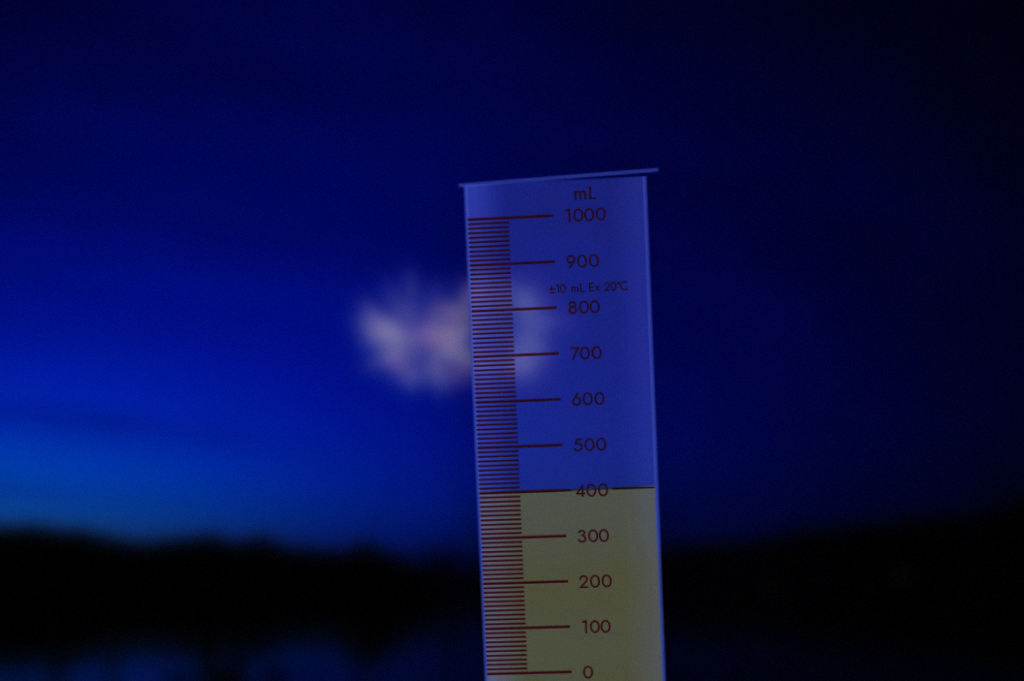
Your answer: 400 mL
